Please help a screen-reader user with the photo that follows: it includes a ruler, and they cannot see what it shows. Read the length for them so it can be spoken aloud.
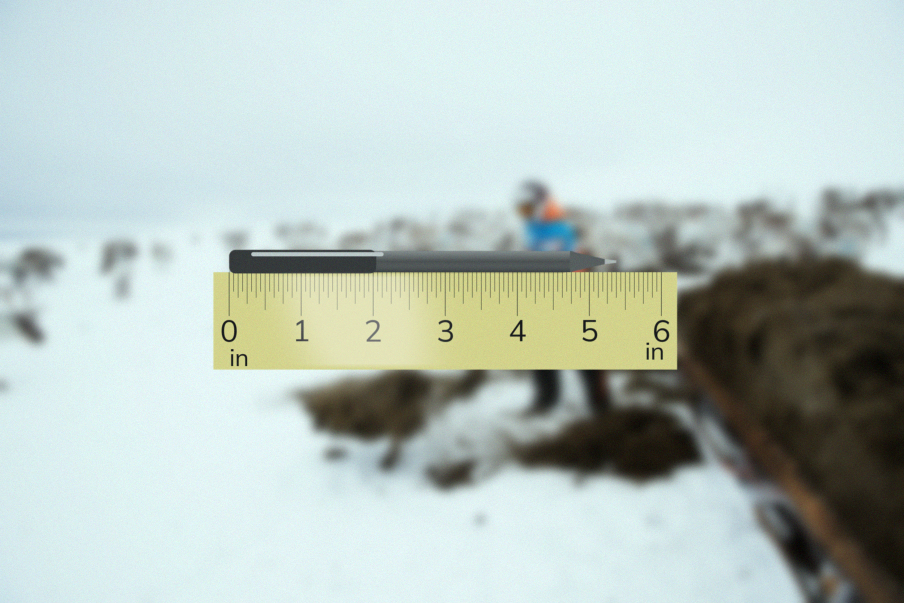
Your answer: 5.375 in
